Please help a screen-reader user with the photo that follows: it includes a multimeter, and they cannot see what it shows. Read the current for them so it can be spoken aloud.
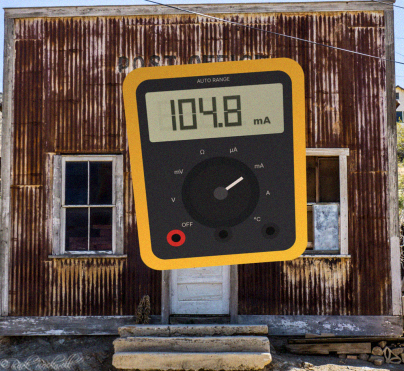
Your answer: 104.8 mA
